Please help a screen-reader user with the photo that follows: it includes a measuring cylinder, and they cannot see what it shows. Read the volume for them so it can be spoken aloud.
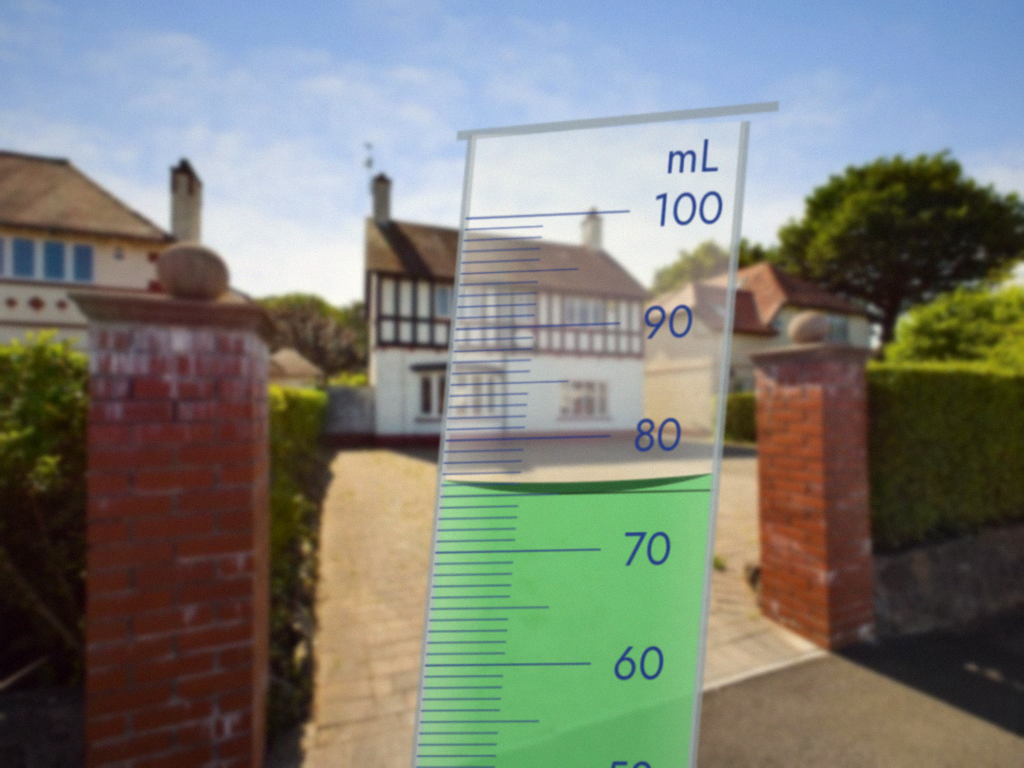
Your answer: 75 mL
